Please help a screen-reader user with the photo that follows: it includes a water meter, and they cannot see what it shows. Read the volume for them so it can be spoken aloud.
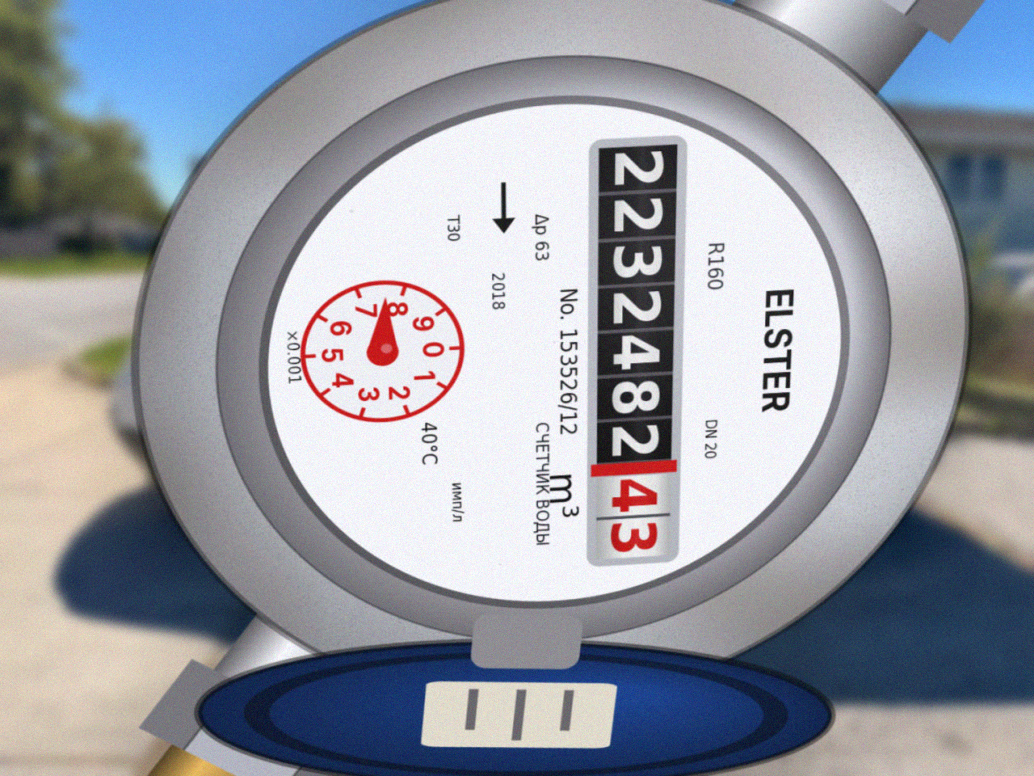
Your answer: 2232482.437 m³
